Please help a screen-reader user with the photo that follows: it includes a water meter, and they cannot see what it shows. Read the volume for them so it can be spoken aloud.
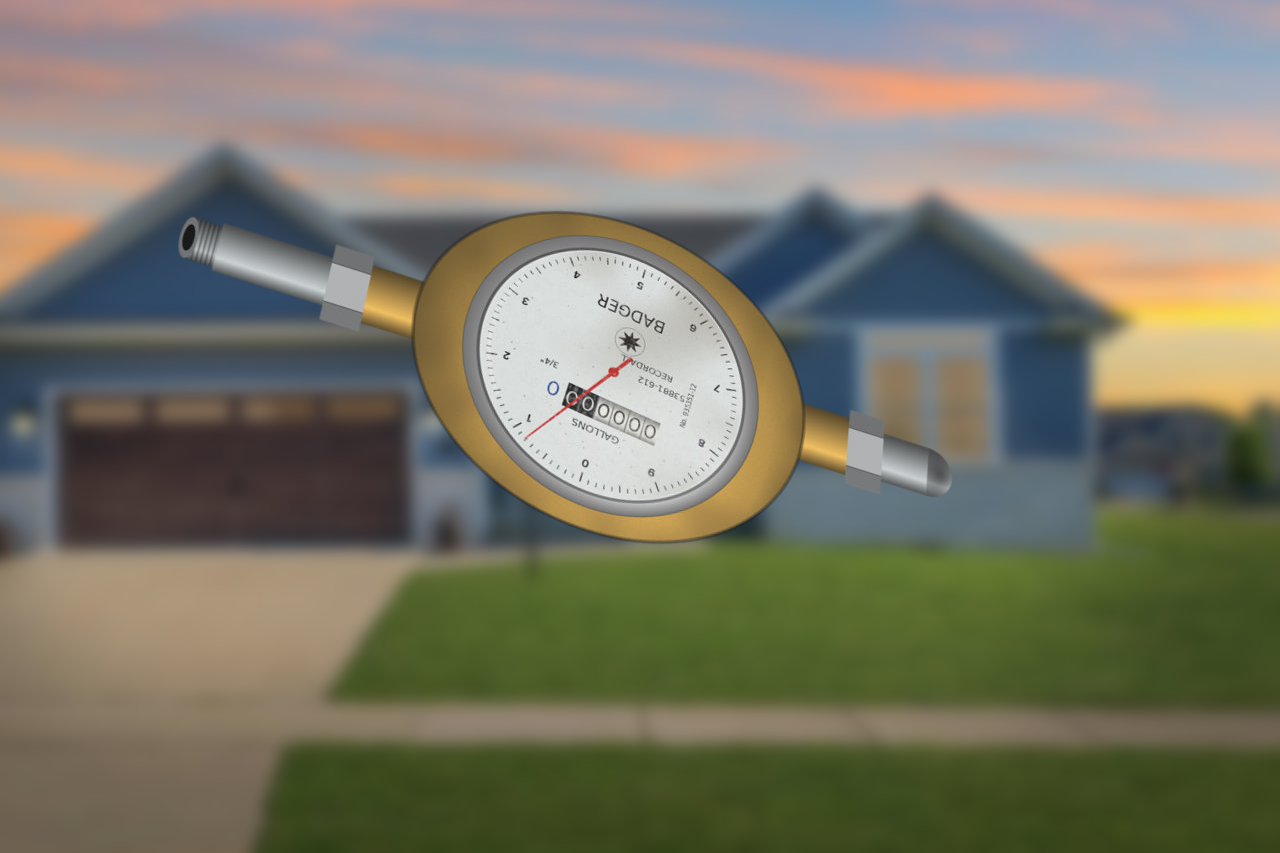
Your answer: 0.8 gal
